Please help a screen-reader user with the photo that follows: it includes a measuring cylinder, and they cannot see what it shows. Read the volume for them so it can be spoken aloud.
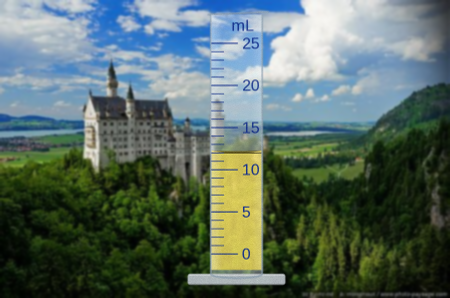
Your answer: 12 mL
